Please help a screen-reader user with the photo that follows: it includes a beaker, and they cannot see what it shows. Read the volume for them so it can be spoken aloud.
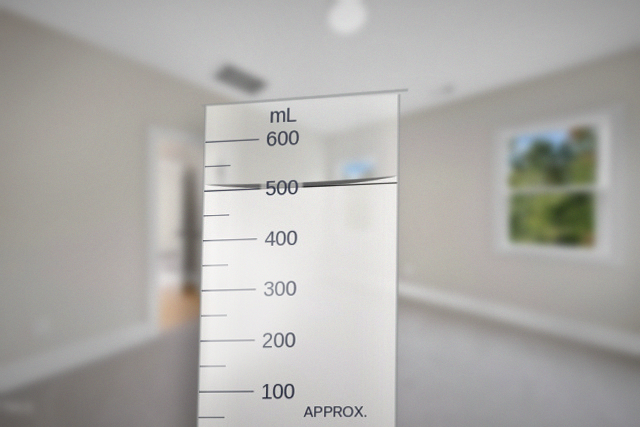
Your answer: 500 mL
